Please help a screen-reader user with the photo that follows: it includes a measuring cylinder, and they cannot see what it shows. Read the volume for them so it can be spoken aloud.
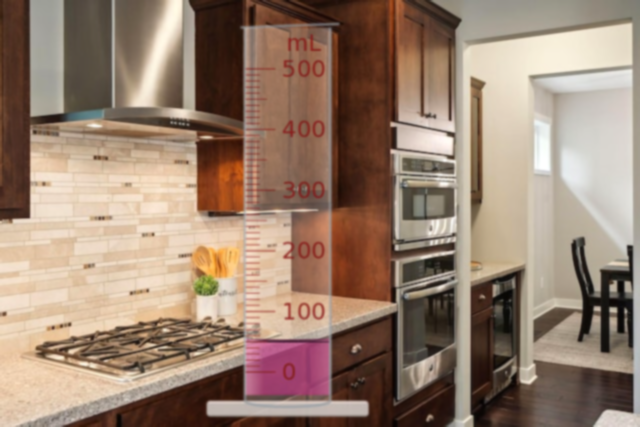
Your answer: 50 mL
